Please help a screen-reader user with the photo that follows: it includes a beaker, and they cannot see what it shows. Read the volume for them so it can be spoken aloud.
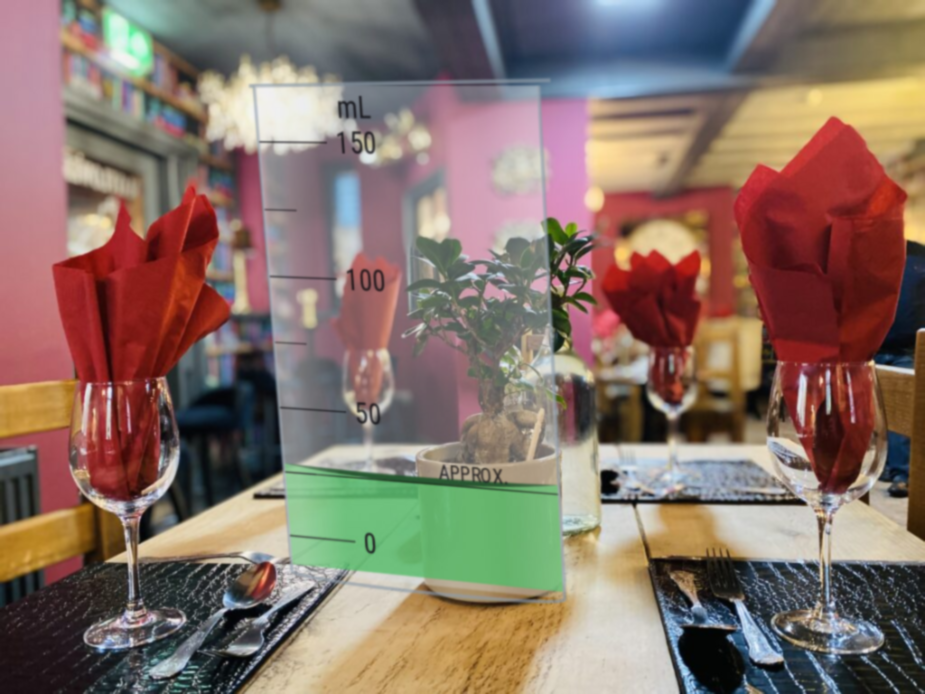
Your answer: 25 mL
